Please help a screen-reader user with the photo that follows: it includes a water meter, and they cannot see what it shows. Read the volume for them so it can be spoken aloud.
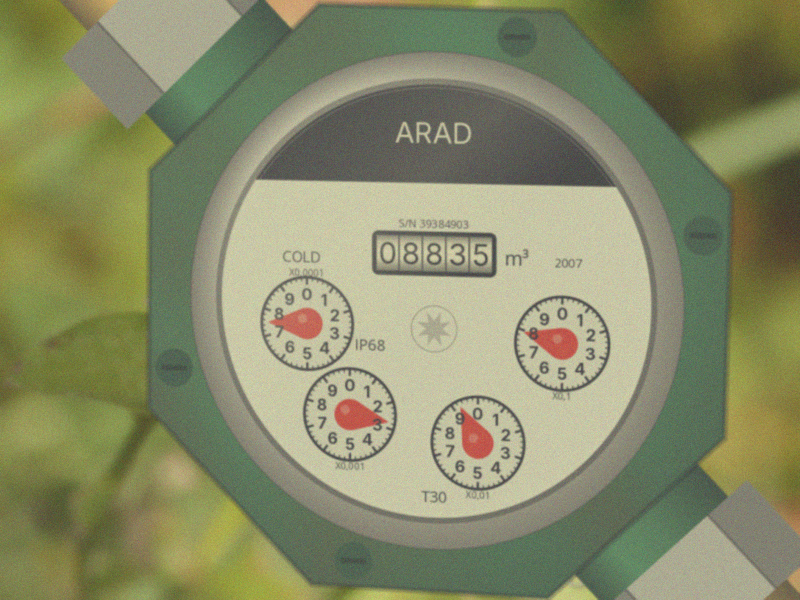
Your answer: 8835.7927 m³
